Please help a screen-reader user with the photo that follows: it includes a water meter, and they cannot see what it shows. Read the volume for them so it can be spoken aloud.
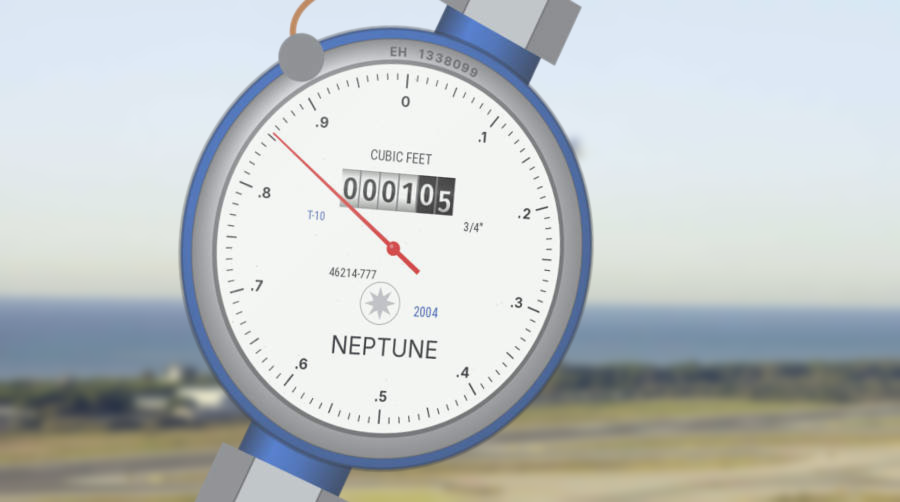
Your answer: 104.85 ft³
